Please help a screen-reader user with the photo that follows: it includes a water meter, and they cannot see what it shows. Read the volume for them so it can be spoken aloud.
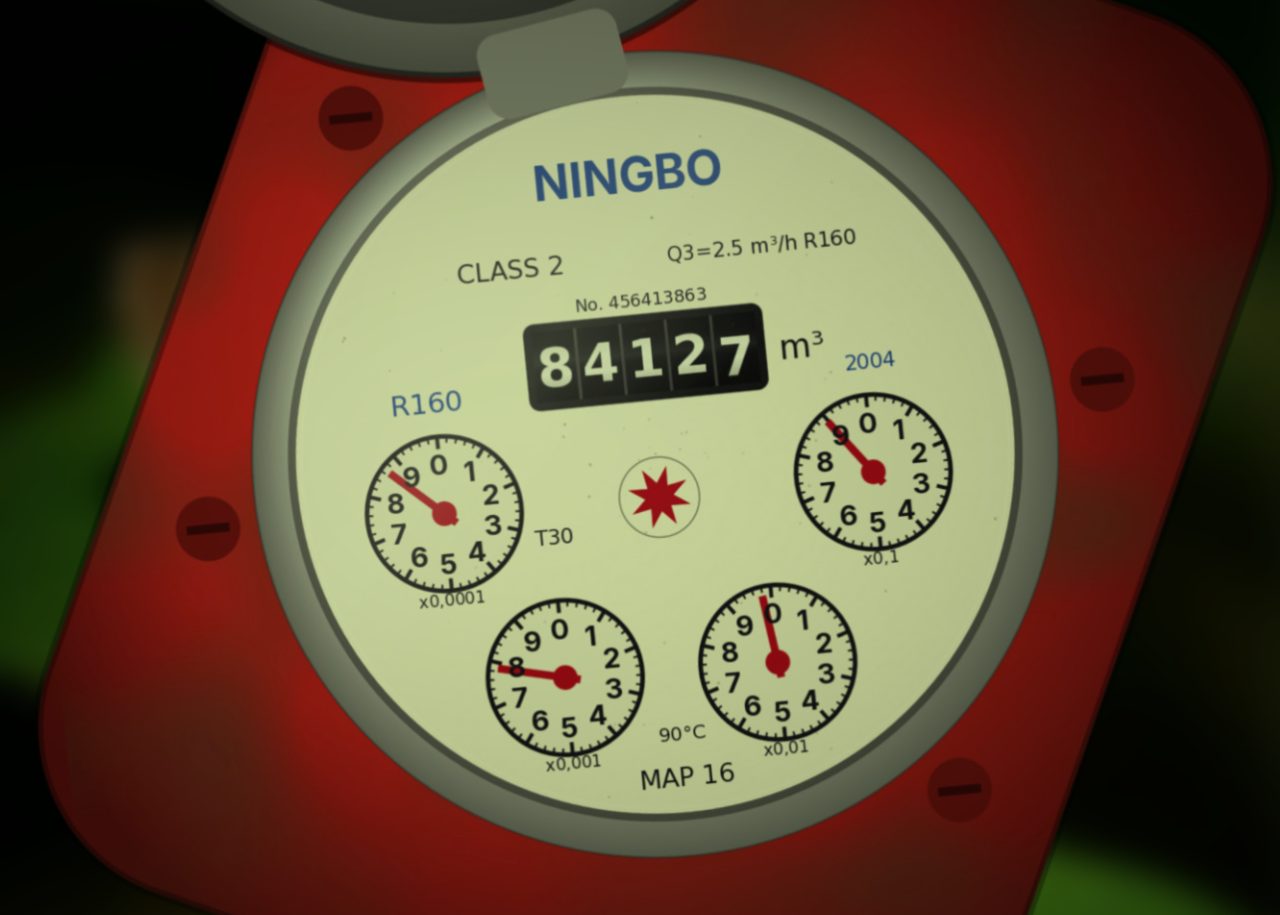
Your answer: 84126.8978 m³
